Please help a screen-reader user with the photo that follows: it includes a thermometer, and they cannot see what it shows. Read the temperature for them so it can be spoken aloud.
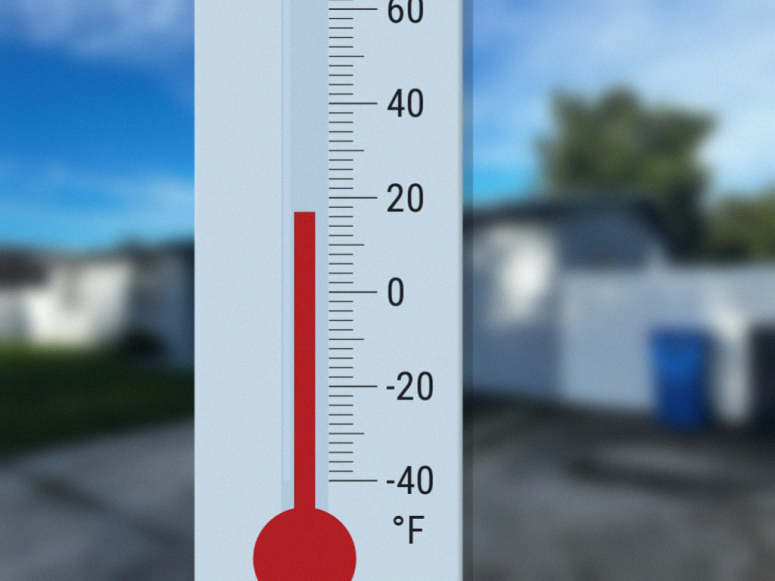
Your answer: 17 °F
